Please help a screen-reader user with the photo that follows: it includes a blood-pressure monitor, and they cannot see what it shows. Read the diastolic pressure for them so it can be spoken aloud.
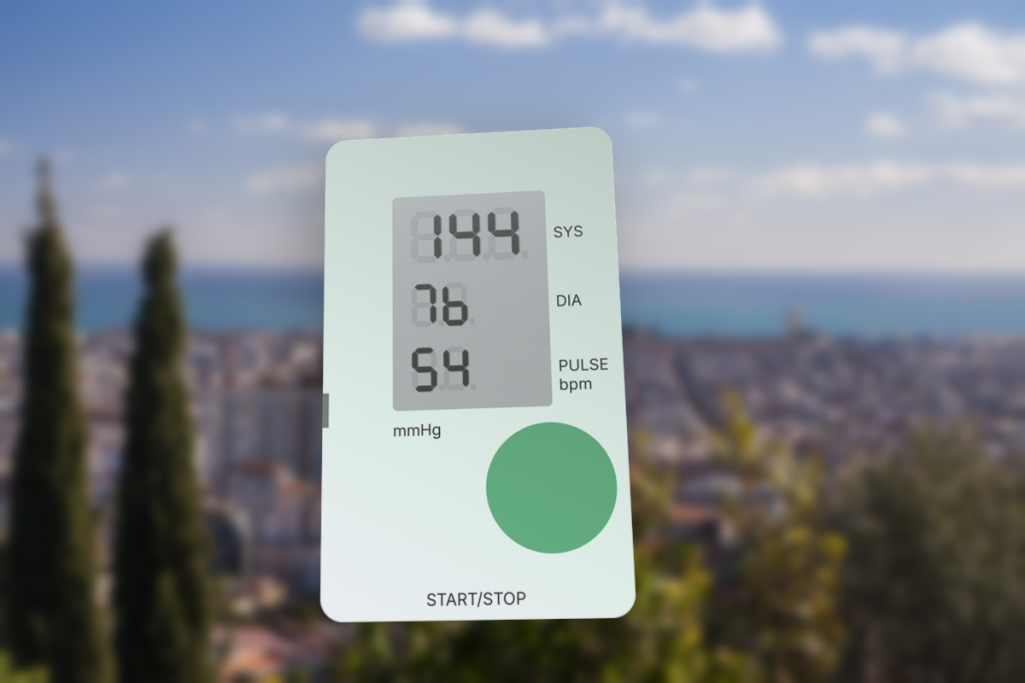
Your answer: 76 mmHg
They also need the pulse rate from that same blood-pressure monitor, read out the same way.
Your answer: 54 bpm
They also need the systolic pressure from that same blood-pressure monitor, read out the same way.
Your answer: 144 mmHg
